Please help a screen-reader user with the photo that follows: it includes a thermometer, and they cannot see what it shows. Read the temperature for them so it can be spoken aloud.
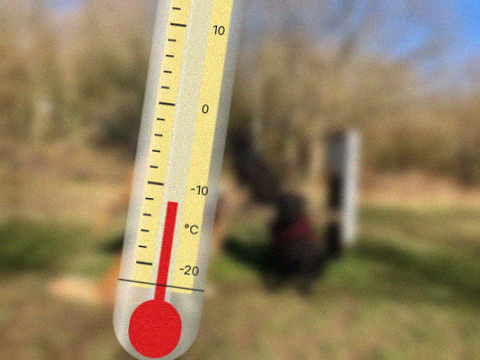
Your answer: -12 °C
